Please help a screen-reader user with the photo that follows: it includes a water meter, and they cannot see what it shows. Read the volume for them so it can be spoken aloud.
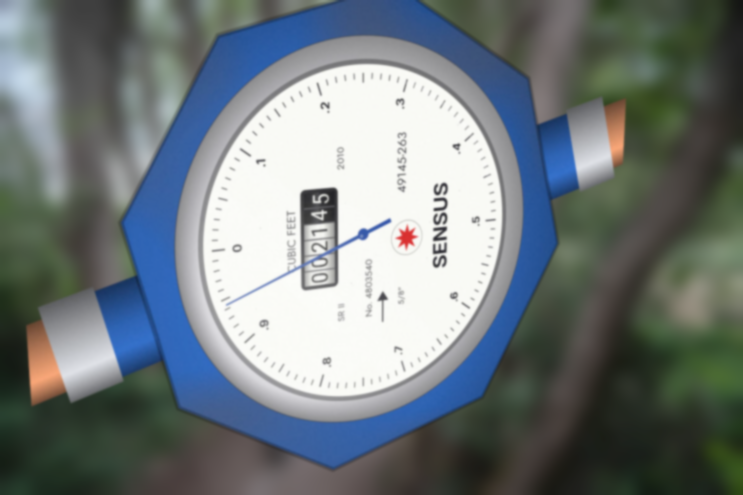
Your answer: 2144.94 ft³
